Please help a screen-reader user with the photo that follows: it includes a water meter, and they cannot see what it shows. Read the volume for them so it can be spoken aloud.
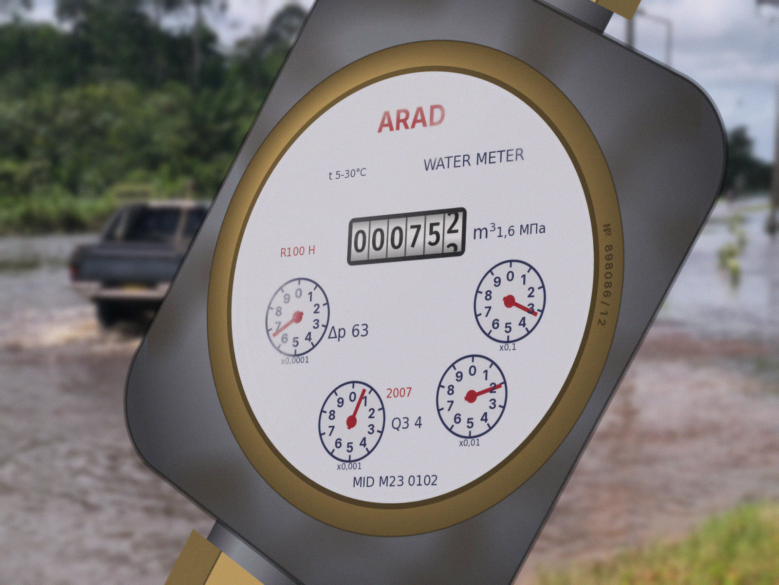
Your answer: 752.3206 m³
